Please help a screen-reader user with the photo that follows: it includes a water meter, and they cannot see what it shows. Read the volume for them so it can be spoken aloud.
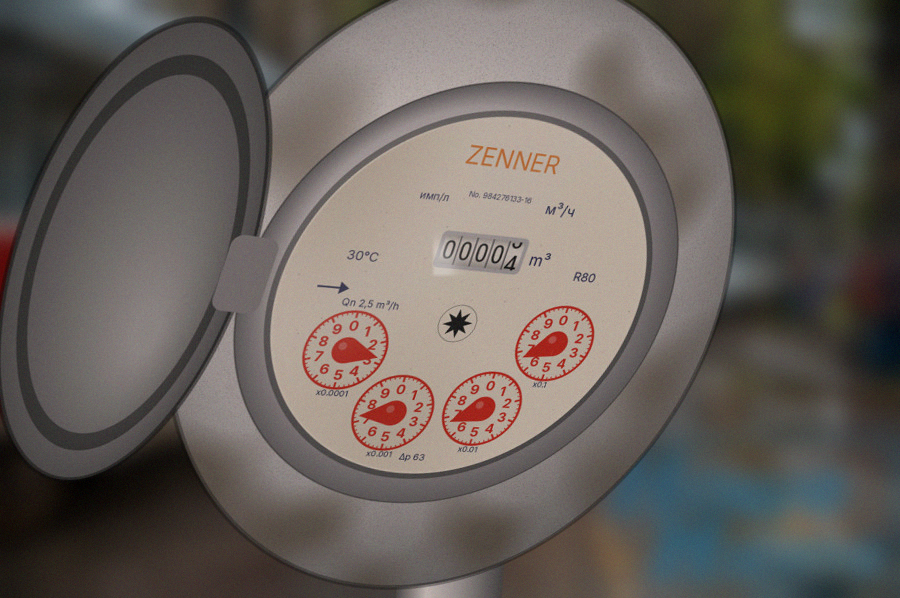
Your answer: 3.6672 m³
